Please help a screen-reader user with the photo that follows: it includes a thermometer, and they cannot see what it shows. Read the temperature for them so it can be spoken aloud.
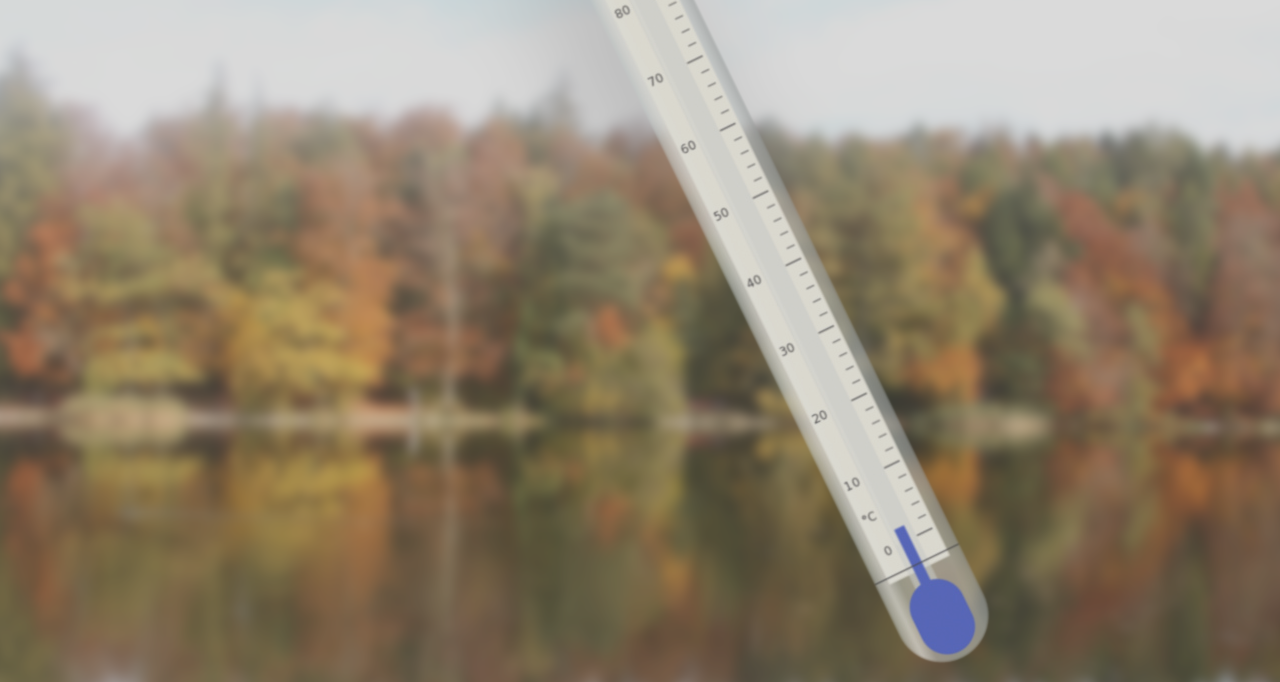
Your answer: 2 °C
